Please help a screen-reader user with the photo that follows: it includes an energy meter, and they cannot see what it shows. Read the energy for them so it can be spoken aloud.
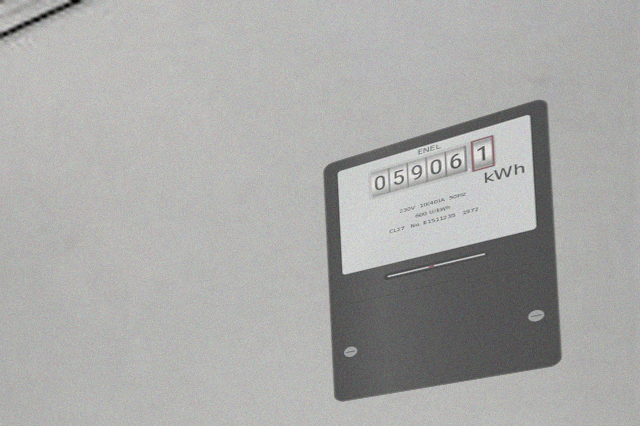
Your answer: 5906.1 kWh
